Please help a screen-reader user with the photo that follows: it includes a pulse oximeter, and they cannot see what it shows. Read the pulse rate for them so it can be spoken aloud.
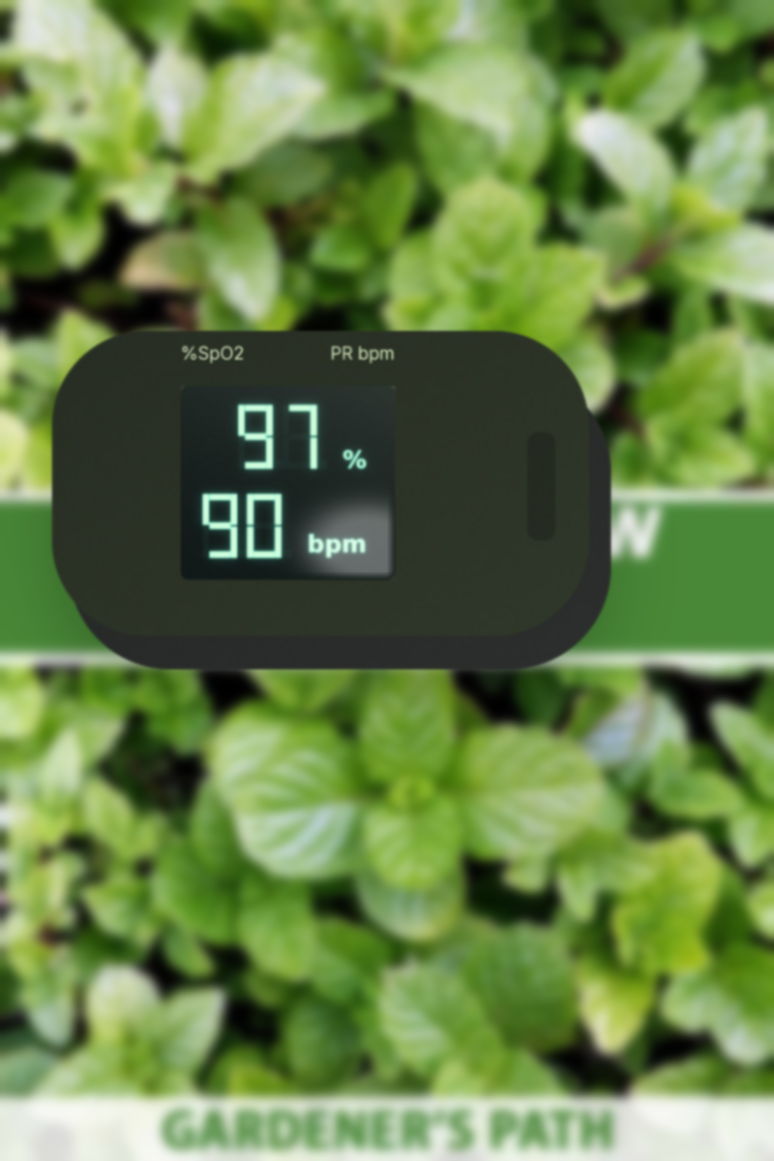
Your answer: 90 bpm
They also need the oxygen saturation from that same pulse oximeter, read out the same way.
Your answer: 97 %
